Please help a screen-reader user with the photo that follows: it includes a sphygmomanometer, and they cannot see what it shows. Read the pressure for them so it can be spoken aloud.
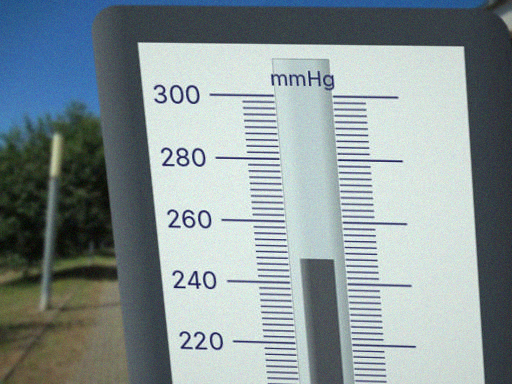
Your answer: 248 mmHg
